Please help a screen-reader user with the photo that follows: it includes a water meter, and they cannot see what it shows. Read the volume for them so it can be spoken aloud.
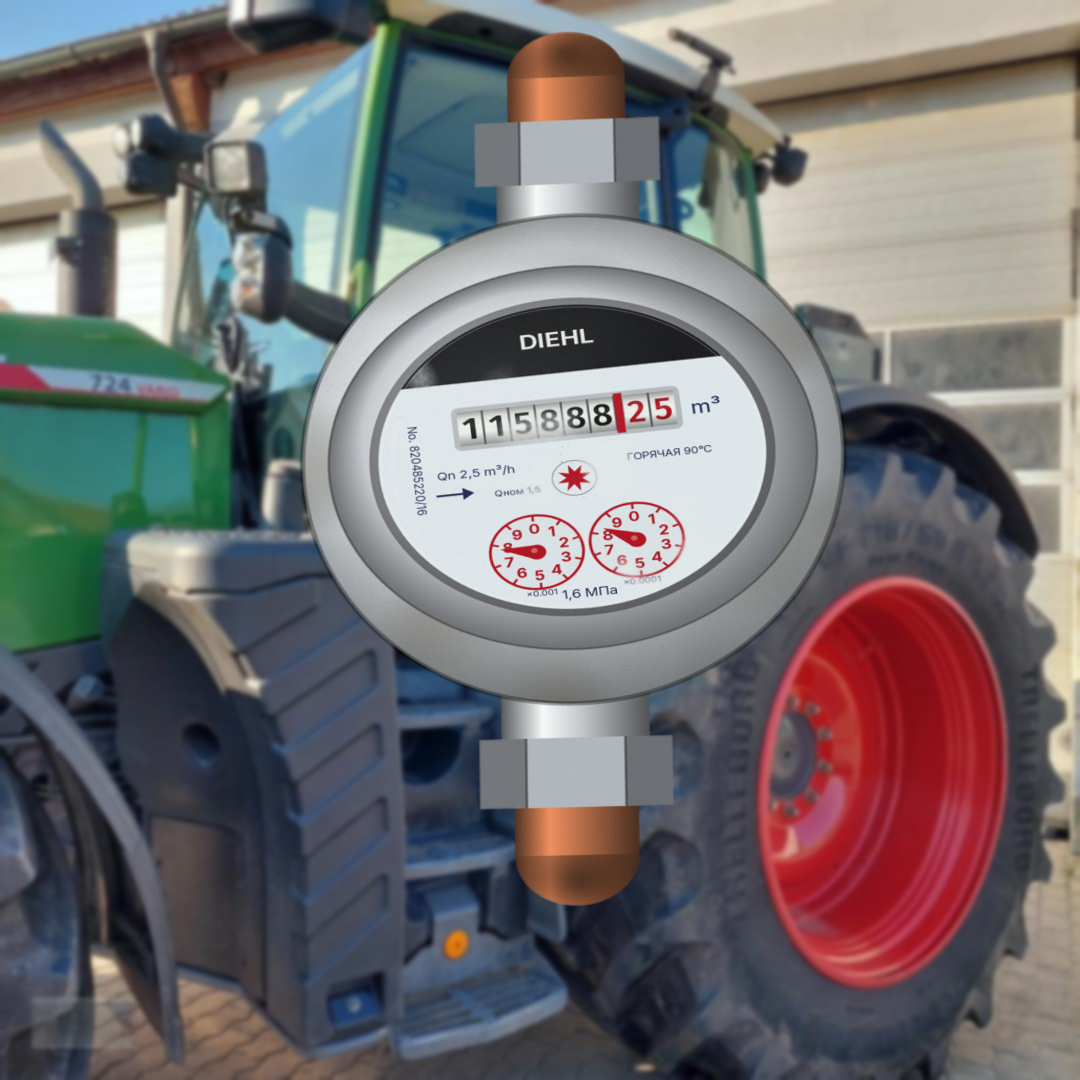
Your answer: 115888.2578 m³
